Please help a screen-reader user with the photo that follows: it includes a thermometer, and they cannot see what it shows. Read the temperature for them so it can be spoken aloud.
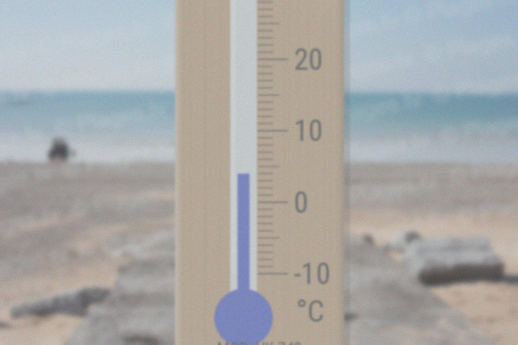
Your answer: 4 °C
